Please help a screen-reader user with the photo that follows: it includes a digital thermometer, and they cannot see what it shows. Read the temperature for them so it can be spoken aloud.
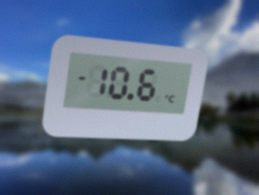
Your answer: -10.6 °C
